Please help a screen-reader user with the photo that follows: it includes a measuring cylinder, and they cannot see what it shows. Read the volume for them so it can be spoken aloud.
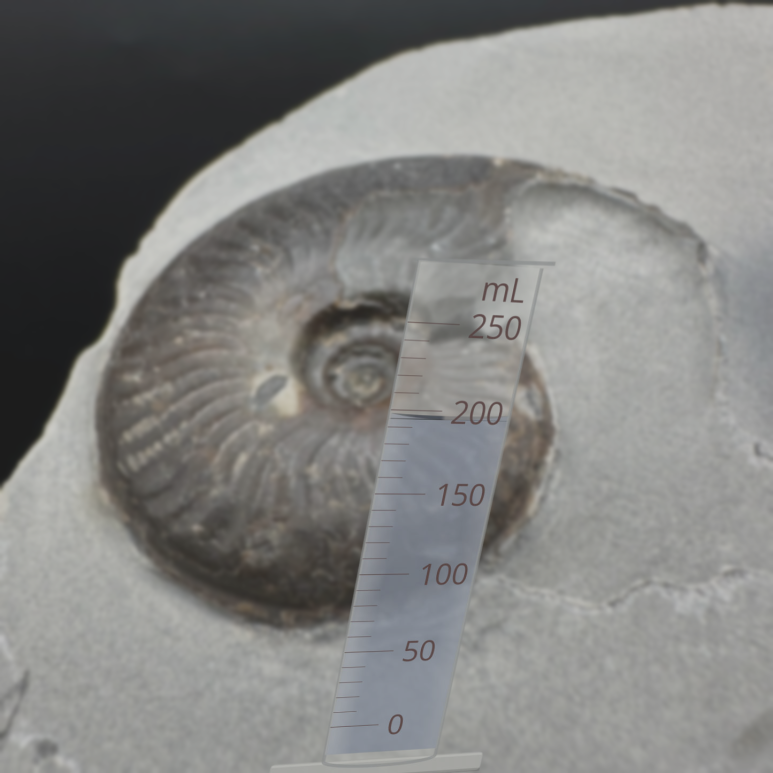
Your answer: 195 mL
